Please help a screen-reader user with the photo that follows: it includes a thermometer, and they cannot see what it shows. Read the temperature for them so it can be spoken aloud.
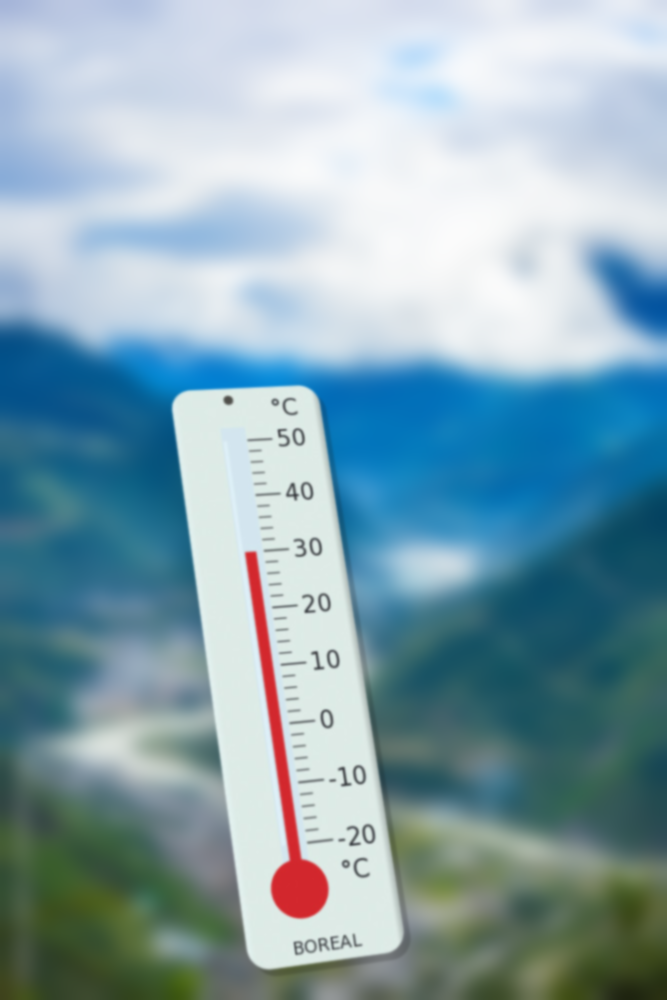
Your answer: 30 °C
